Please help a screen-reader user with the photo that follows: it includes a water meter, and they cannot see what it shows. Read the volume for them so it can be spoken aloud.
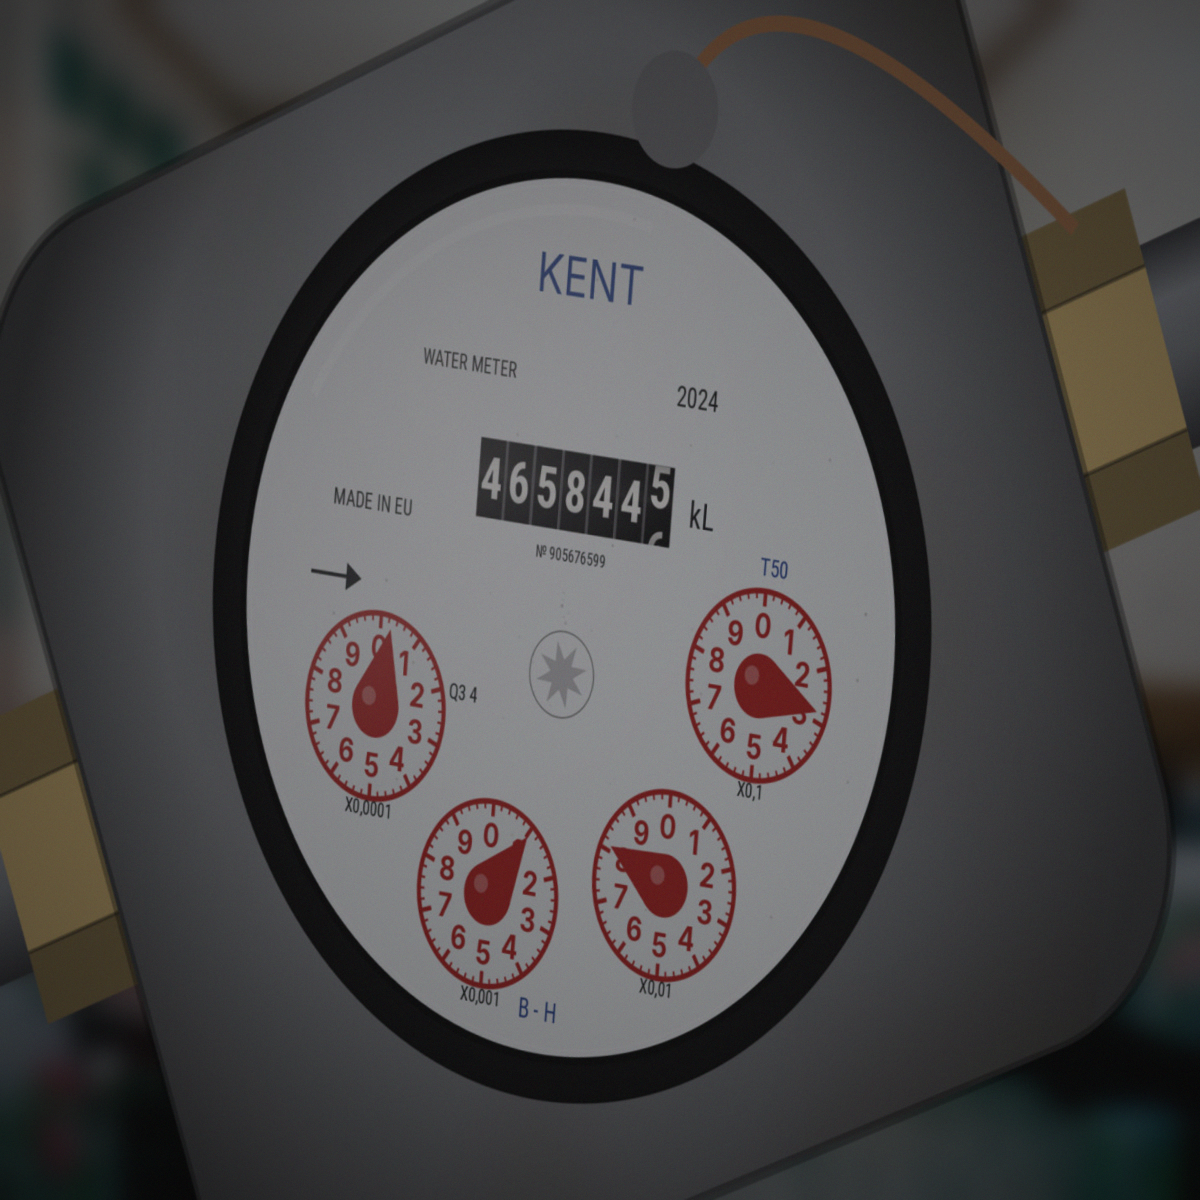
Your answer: 4658445.2810 kL
